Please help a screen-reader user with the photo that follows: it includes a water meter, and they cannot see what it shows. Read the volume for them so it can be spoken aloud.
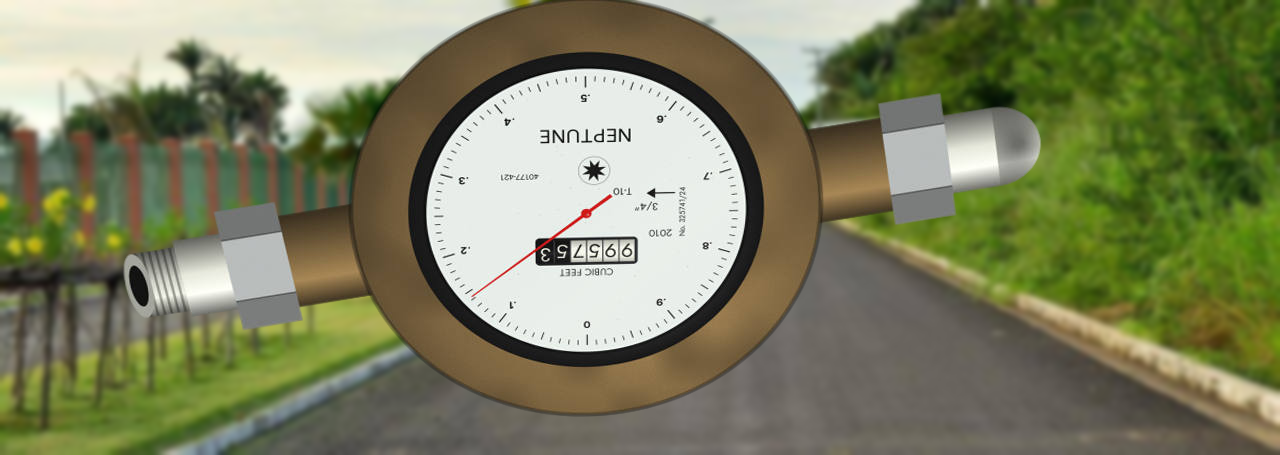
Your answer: 995753.14 ft³
